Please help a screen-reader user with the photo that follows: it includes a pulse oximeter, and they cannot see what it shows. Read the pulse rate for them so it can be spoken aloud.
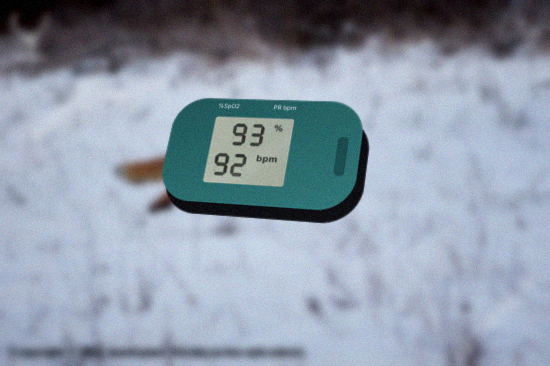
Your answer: 92 bpm
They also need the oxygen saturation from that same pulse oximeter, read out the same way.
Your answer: 93 %
